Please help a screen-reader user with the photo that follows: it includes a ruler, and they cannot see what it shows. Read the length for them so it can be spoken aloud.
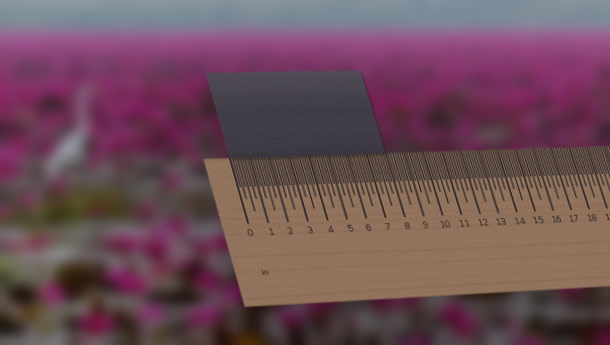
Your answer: 8 in
